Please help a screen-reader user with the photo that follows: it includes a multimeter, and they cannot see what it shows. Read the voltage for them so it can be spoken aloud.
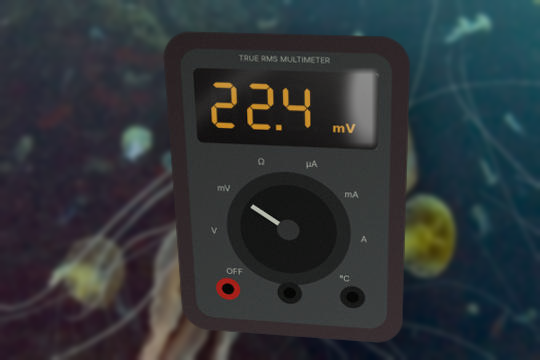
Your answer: 22.4 mV
